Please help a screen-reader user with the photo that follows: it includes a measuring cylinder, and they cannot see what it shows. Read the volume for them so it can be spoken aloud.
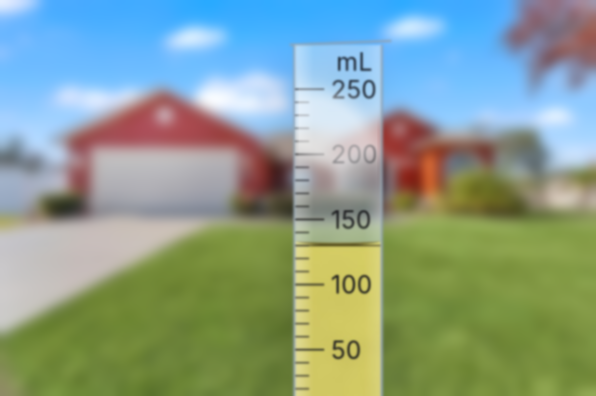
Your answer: 130 mL
